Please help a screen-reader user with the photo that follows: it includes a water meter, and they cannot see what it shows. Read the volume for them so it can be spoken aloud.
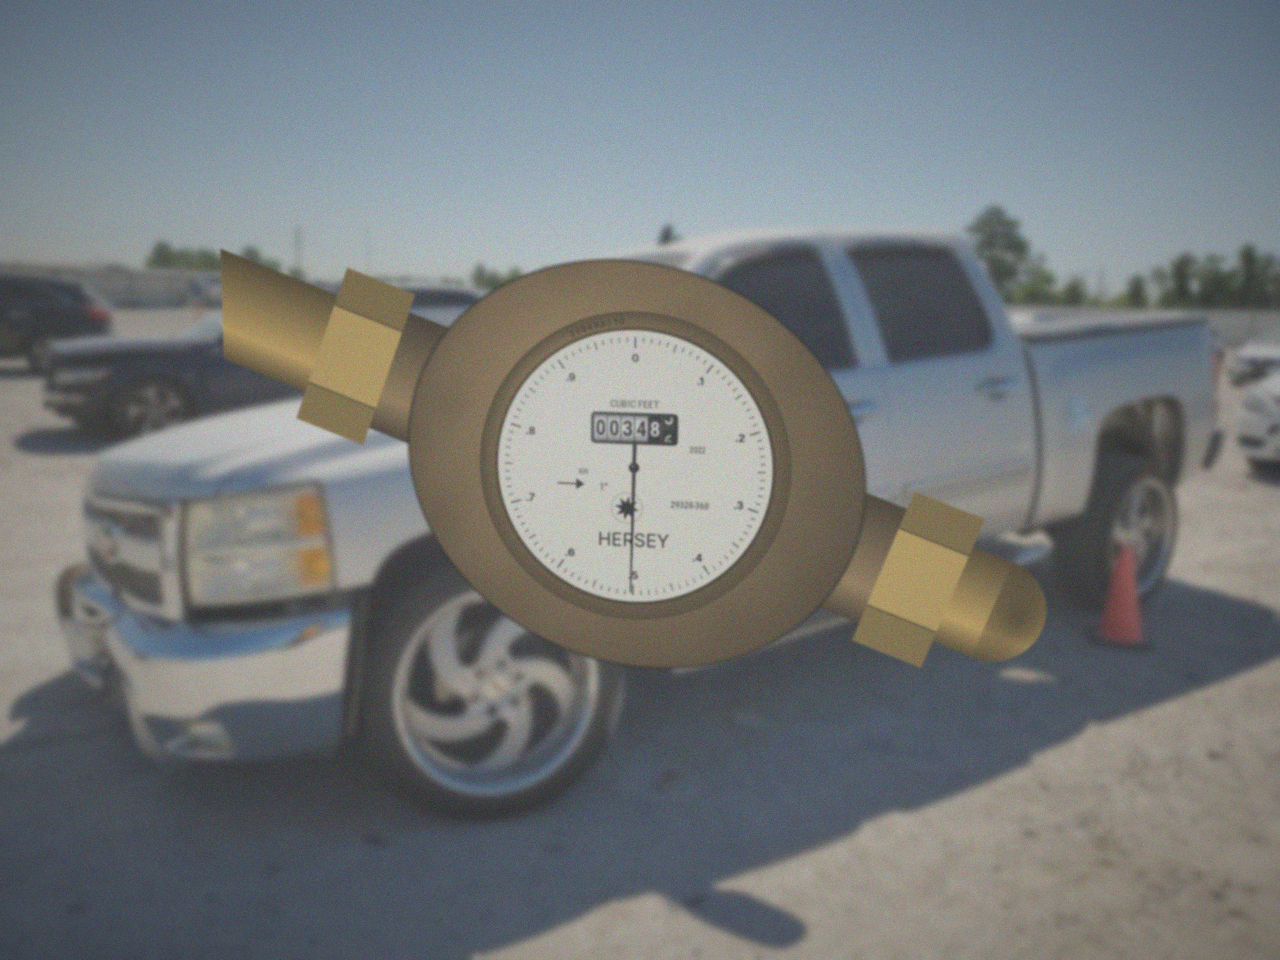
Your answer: 3485.50 ft³
